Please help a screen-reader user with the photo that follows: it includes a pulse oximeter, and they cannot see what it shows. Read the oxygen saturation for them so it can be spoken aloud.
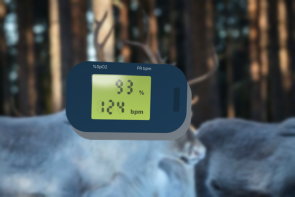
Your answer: 93 %
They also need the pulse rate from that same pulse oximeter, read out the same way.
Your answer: 124 bpm
